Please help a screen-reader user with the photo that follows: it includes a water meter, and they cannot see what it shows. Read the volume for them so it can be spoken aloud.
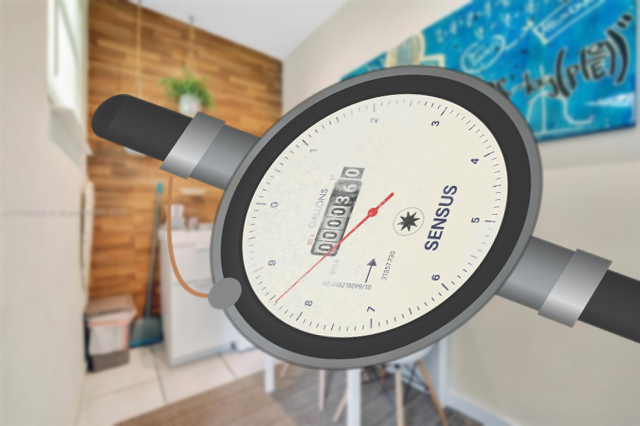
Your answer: 358.4 gal
